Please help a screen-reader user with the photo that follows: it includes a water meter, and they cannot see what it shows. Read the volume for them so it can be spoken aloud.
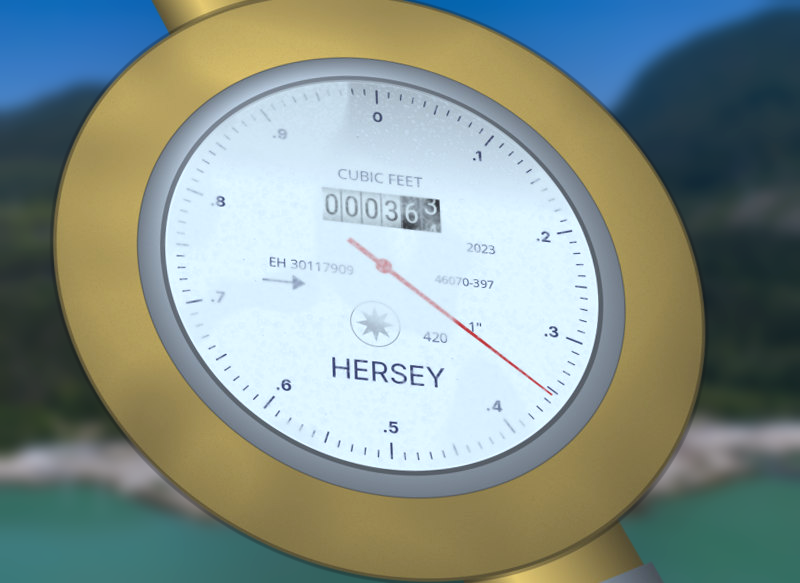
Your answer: 363.35 ft³
